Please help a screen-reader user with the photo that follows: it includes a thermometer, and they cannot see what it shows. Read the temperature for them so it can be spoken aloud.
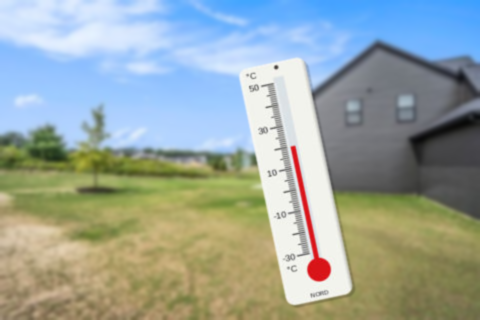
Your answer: 20 °C
